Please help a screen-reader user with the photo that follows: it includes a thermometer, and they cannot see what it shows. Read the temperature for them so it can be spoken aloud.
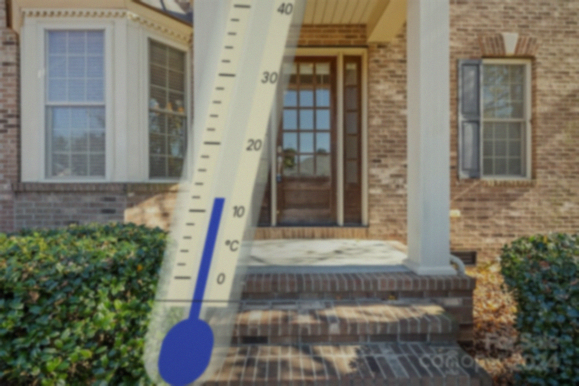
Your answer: 12 °C
